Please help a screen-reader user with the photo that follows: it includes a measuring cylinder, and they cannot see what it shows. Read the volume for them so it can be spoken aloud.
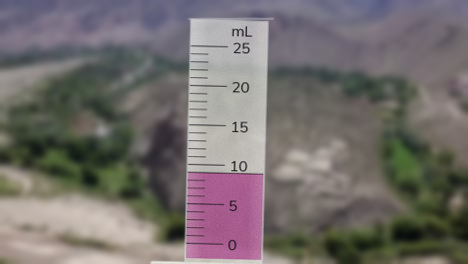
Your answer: 9 mL
